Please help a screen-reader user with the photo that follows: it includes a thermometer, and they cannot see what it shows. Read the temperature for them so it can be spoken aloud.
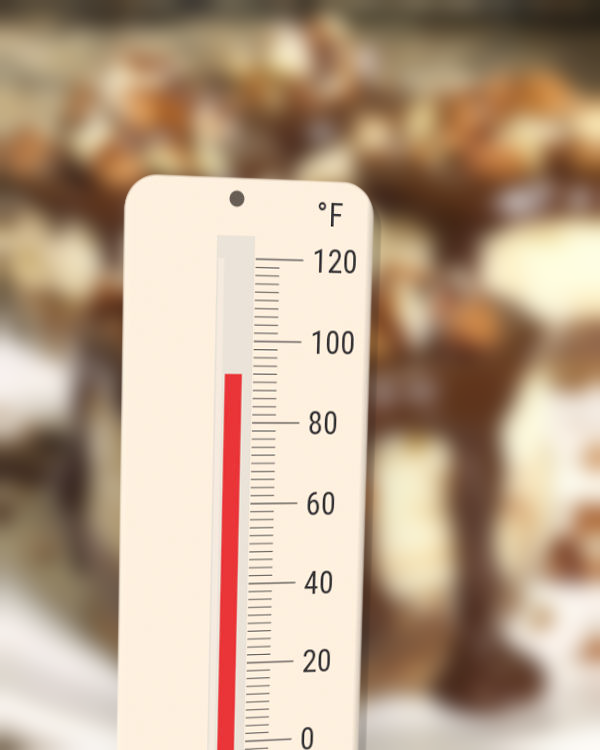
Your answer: 92 °F
